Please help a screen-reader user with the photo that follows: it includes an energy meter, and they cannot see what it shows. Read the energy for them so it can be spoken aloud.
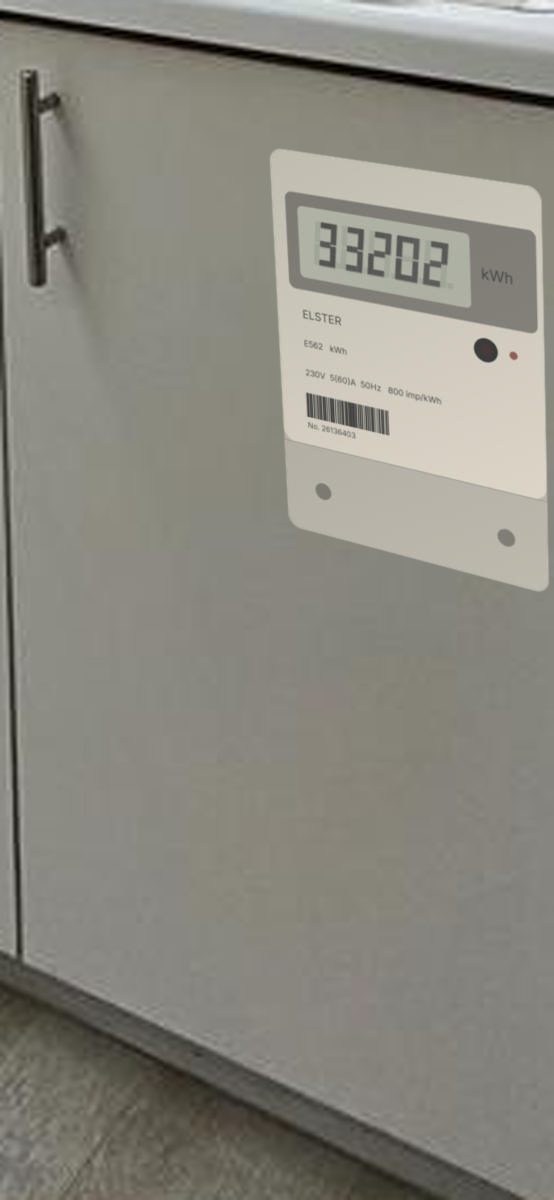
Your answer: 33202 kWh
